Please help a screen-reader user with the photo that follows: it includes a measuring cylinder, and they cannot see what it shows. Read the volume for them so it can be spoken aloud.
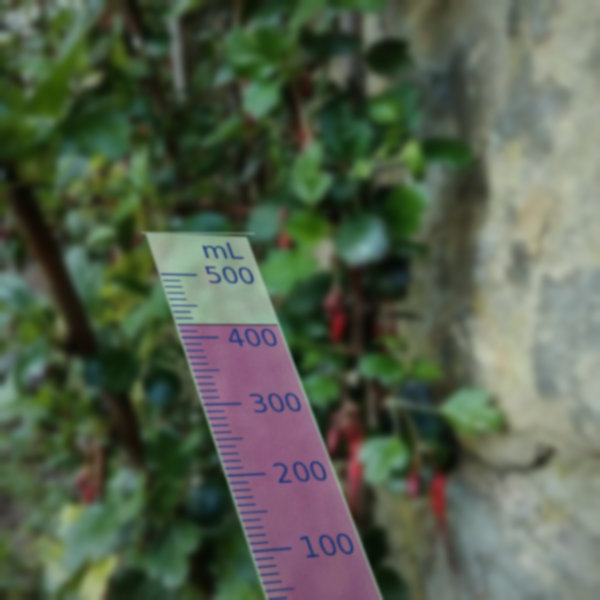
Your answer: 420 mL
